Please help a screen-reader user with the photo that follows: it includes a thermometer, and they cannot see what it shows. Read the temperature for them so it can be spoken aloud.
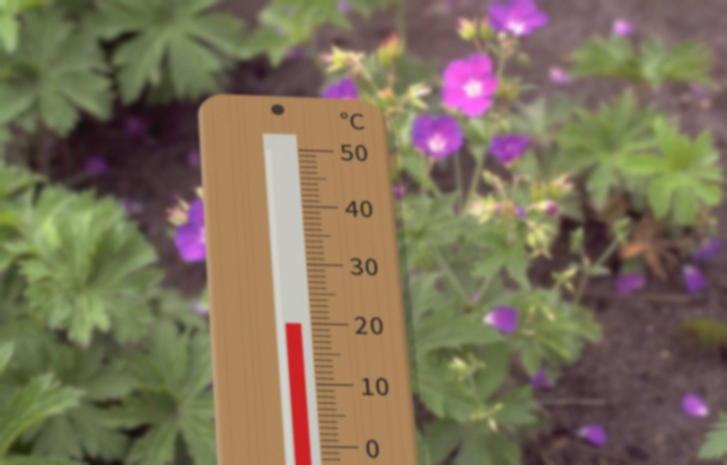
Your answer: 20 °C
